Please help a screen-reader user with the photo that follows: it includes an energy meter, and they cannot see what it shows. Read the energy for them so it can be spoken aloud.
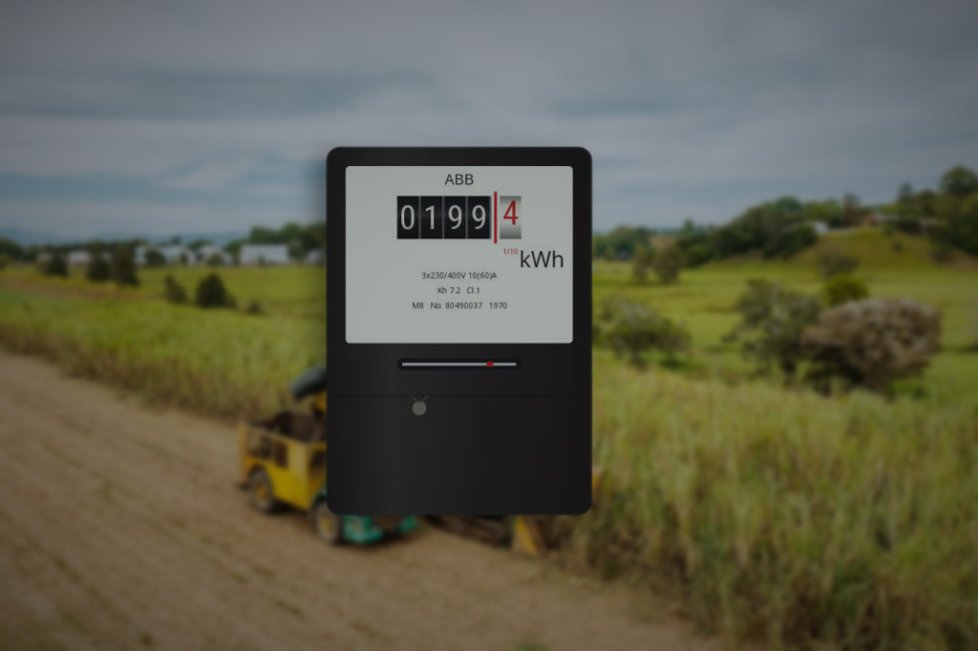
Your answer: 199.4 kWh
